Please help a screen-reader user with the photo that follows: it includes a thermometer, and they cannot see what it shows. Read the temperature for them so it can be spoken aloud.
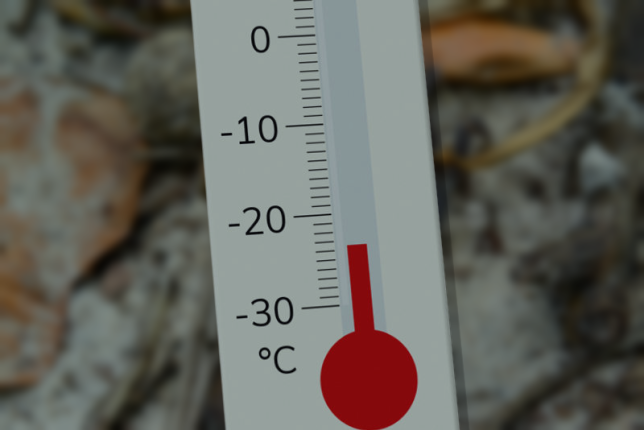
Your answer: -23.5 °C
